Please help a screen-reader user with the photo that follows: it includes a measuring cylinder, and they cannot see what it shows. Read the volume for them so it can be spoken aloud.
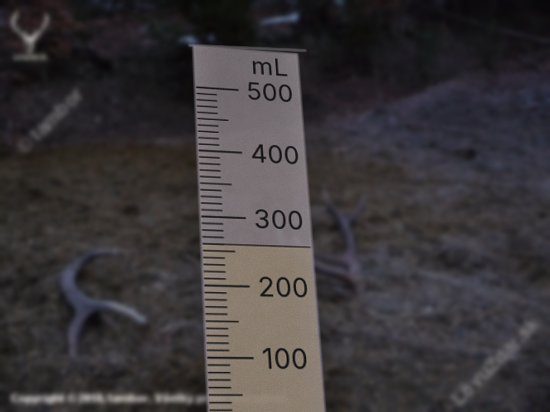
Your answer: 260 mL
